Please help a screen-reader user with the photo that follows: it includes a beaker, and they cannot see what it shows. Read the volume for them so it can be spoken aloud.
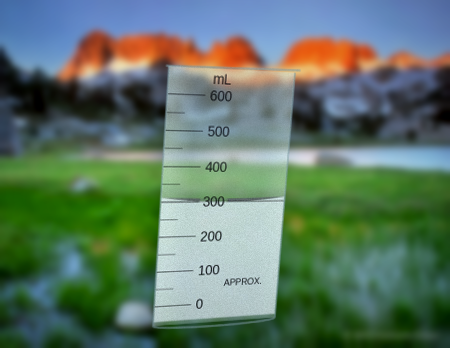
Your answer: 300 mL
